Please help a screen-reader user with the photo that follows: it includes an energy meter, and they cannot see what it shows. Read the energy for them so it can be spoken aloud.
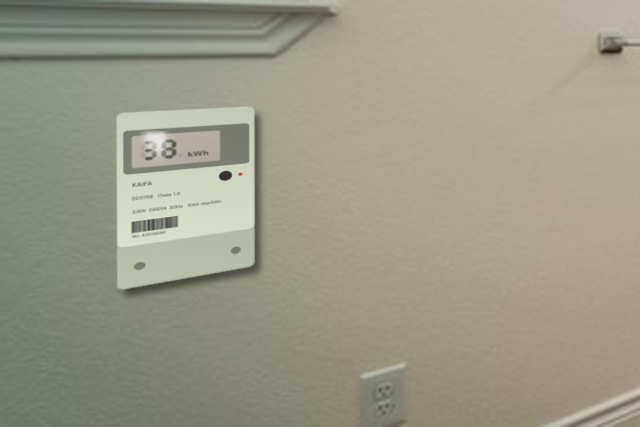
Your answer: 38 kWh
